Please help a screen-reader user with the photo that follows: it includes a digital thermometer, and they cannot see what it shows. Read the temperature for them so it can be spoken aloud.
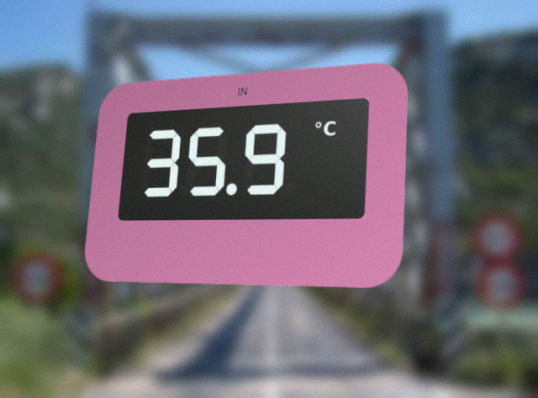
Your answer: 35.9 °C
